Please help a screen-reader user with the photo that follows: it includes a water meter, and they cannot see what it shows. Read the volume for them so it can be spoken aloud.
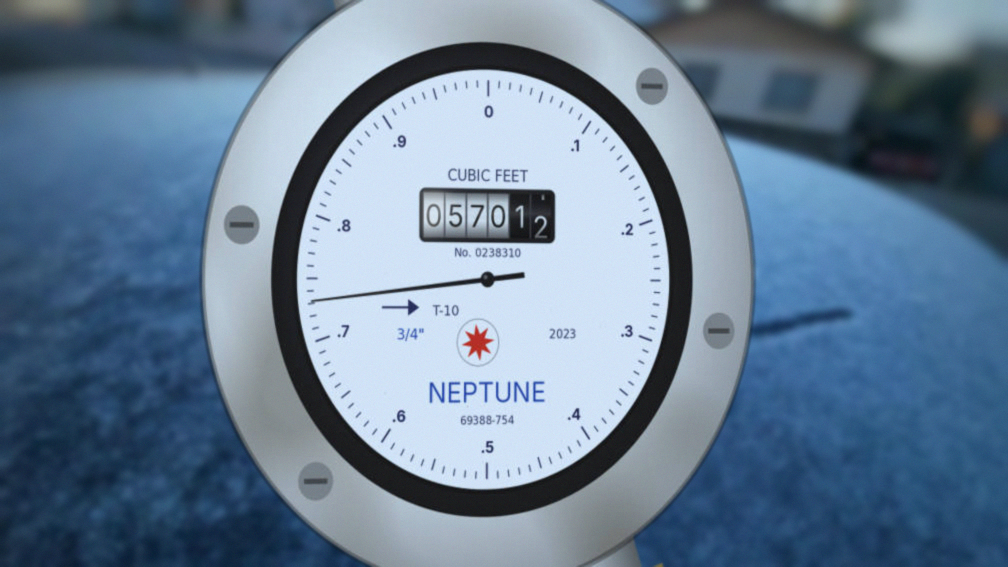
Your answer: 57011.73 ft³
